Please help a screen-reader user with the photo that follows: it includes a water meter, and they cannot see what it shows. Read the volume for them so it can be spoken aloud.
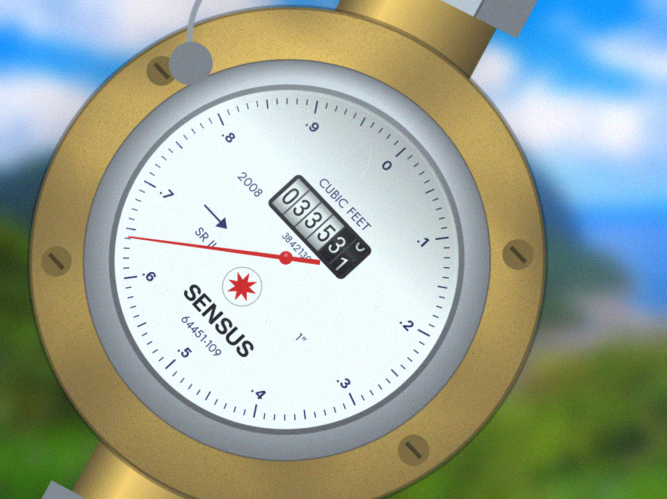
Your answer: 33530.64 ft³
